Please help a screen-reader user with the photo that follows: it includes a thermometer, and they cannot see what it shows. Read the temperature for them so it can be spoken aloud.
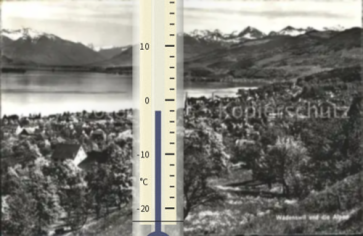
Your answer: -2 °C
